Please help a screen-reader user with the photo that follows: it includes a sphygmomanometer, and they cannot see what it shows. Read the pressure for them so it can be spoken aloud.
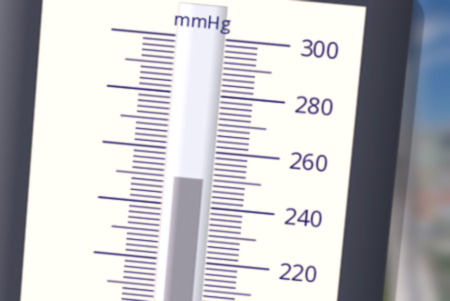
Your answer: 250 mmHg
